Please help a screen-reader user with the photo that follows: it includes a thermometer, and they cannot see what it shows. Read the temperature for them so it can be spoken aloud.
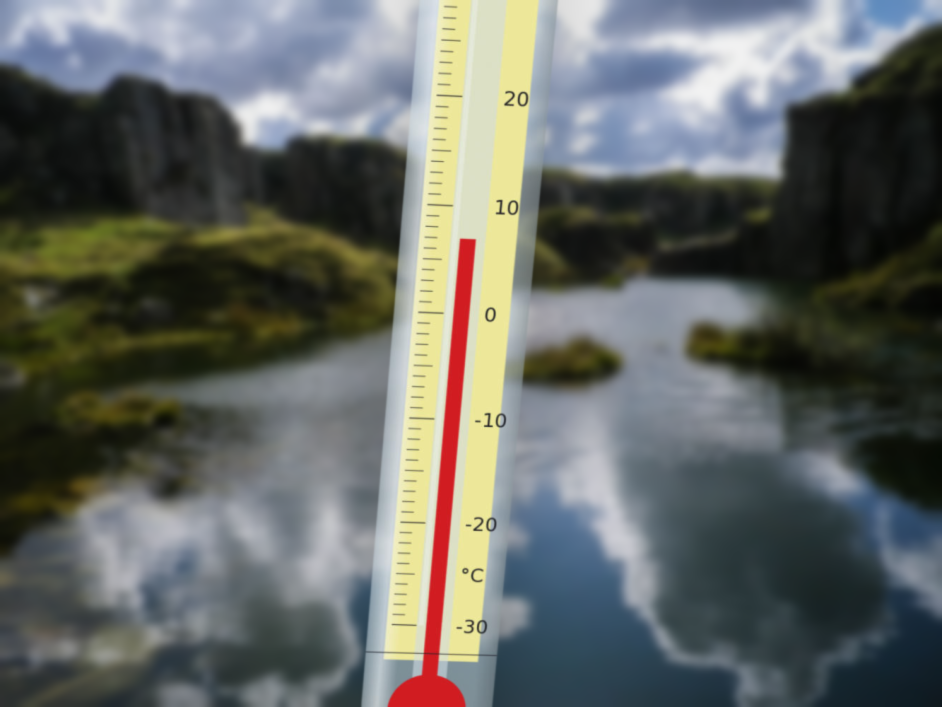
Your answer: 7 °C
